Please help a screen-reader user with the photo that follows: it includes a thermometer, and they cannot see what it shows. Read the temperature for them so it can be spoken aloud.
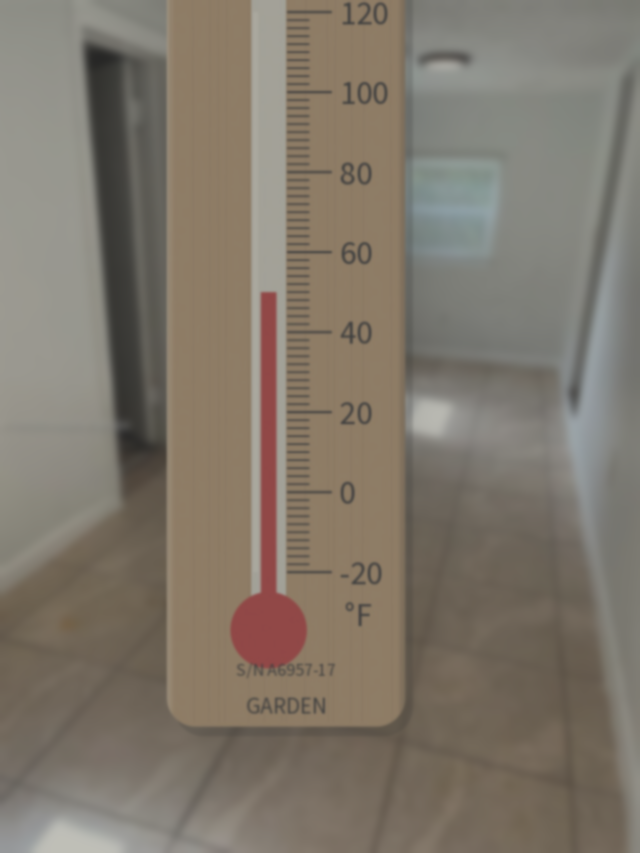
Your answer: 50 °F
